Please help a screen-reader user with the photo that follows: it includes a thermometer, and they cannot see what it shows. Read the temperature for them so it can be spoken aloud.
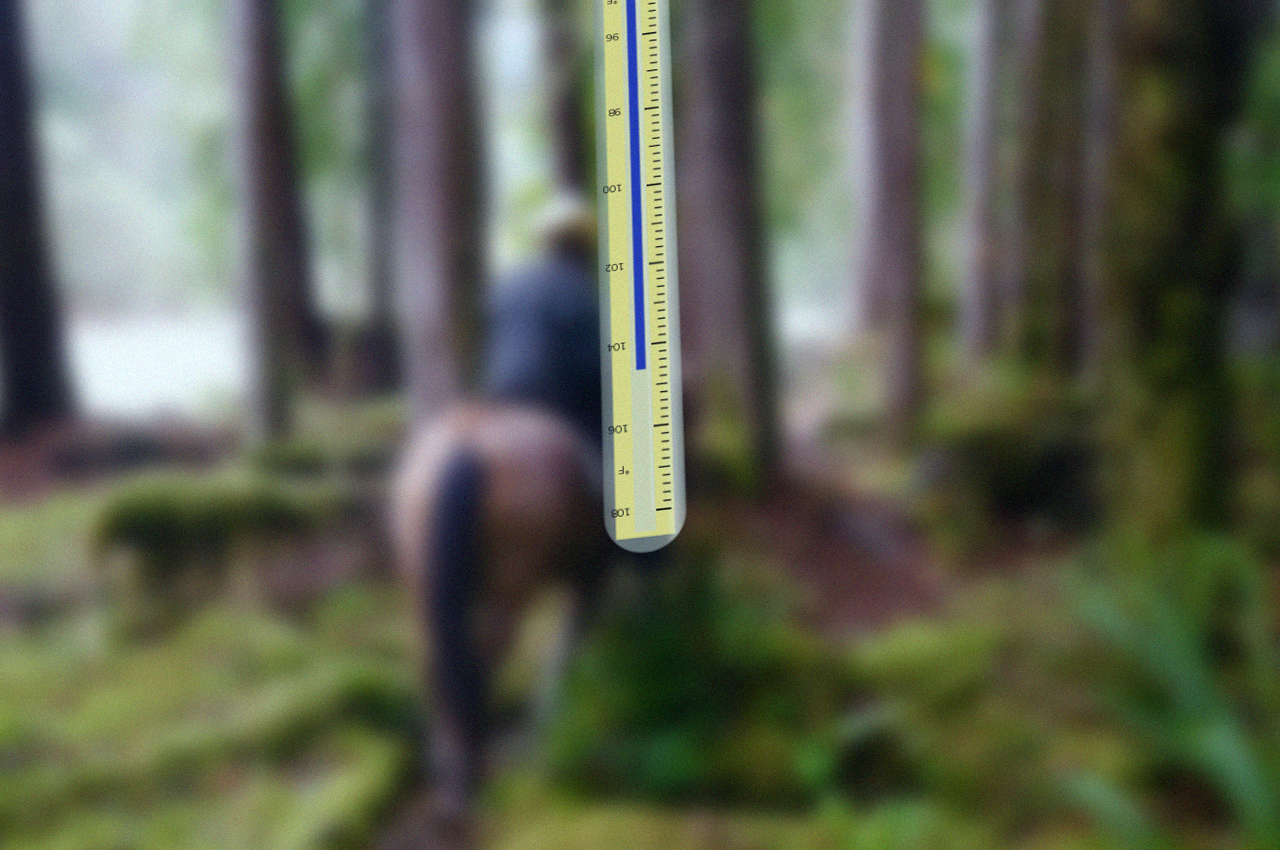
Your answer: 104.6 °F
